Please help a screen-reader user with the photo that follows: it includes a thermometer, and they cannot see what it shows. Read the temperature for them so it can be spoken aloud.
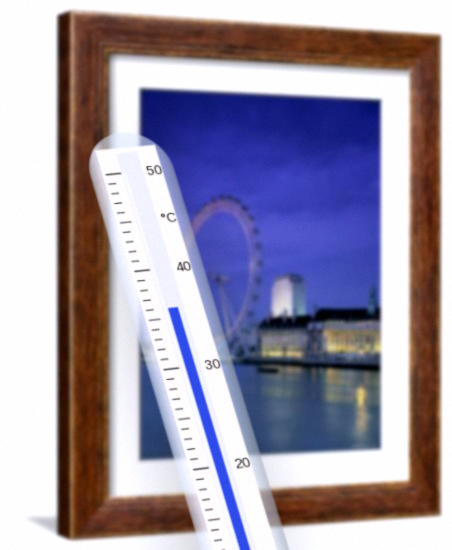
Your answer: 36 °C
